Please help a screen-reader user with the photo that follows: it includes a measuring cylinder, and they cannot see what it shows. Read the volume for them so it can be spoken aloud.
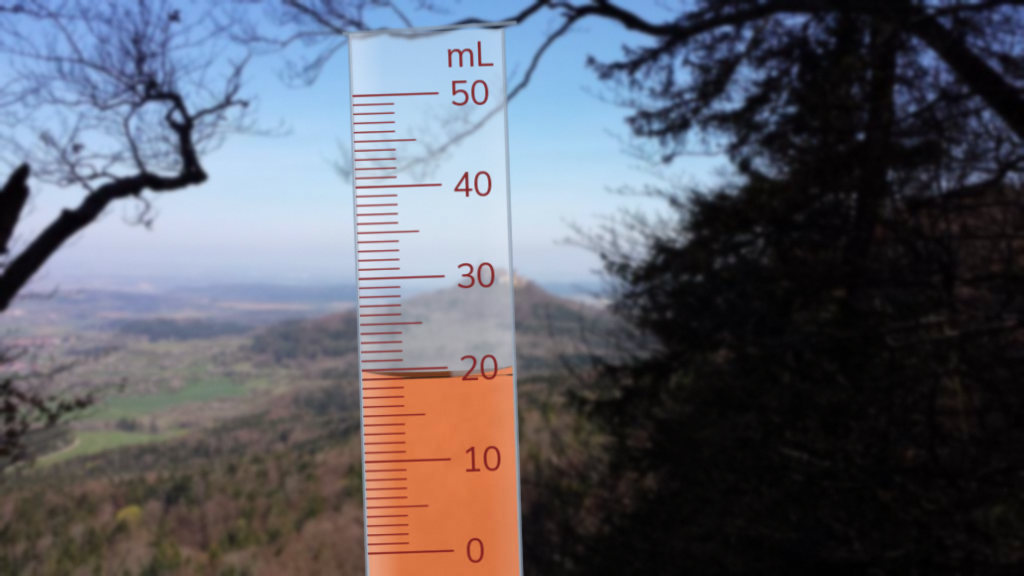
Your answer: 19 mL
